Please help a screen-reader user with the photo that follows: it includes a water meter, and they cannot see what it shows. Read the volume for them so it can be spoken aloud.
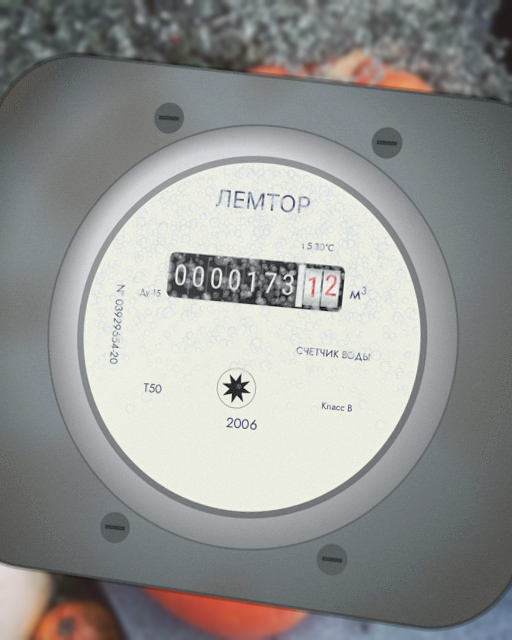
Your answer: 173.12 m³
